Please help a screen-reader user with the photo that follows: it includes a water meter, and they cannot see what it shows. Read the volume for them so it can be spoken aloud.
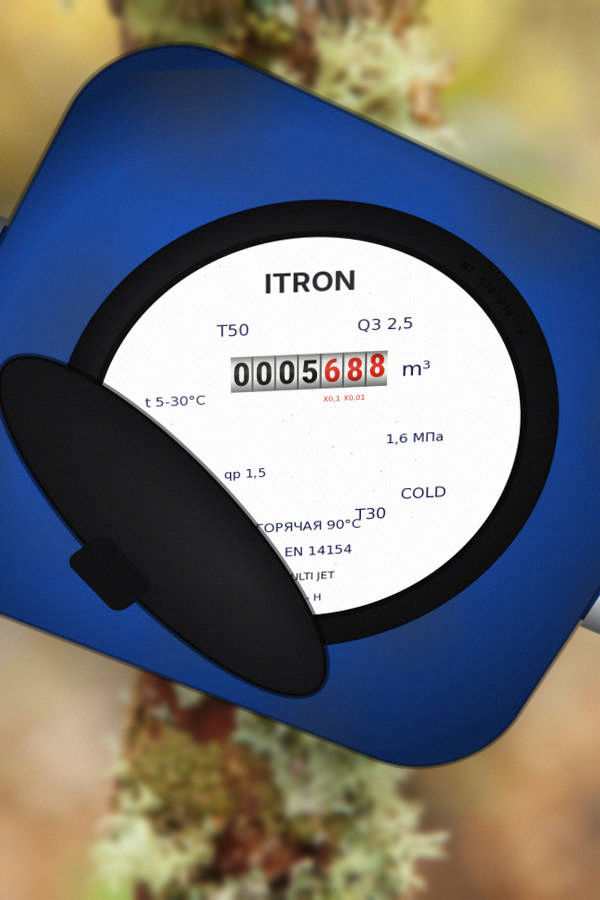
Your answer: 5.688 m³
